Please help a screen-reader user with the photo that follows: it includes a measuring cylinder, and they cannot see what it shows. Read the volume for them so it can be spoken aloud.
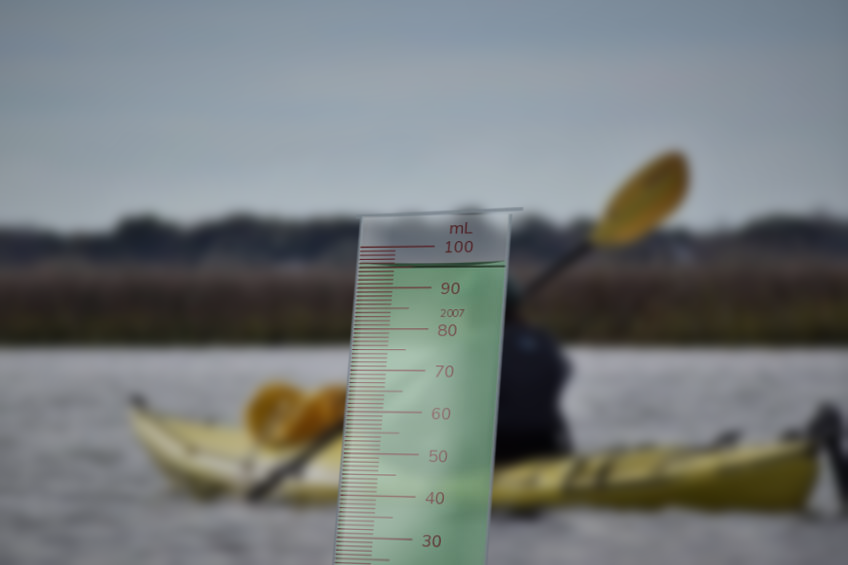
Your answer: 95 mL
